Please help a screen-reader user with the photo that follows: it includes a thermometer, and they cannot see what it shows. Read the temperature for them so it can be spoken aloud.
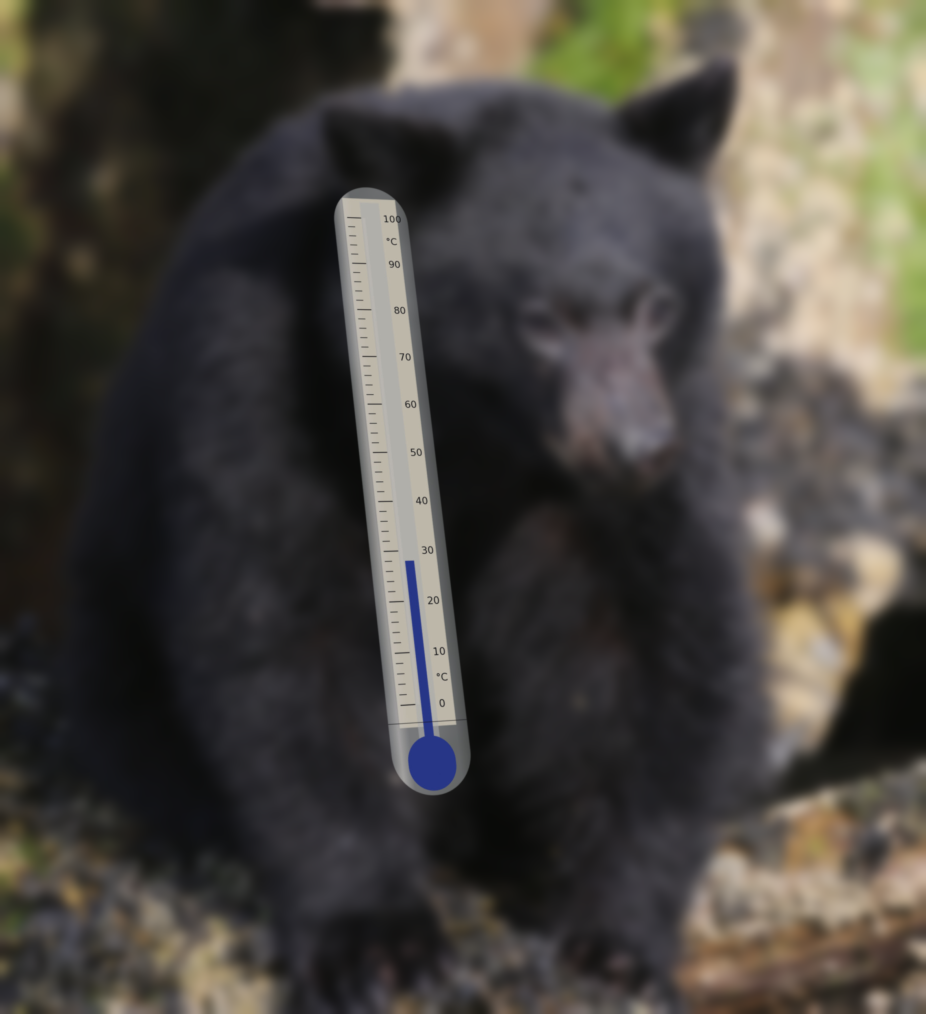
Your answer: 28 °C
